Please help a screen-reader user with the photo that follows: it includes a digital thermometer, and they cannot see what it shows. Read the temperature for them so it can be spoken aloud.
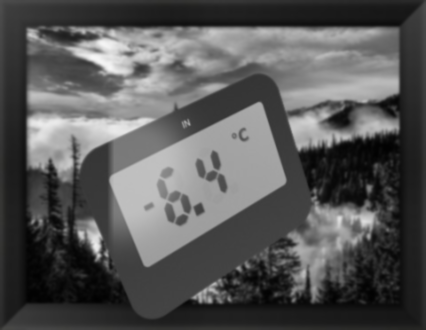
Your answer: -6.4 °C
